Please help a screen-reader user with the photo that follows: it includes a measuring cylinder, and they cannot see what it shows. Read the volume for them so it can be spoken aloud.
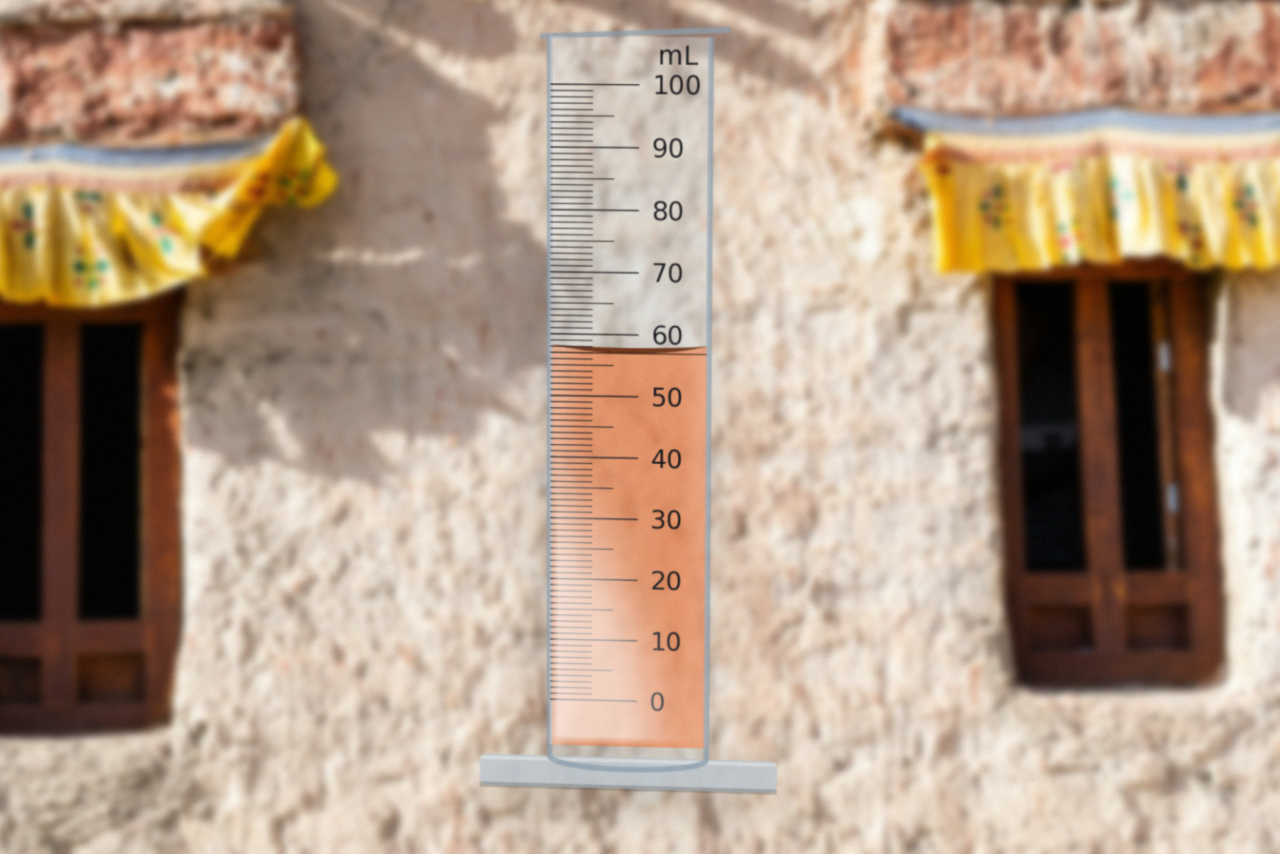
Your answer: 57 mL
